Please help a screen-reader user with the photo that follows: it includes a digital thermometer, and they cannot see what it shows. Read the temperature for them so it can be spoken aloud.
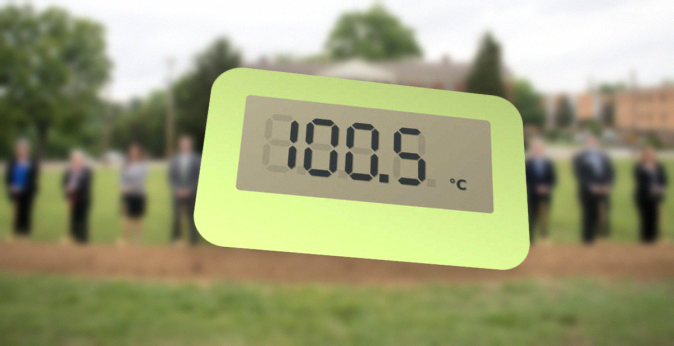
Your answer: 100.5 °C
